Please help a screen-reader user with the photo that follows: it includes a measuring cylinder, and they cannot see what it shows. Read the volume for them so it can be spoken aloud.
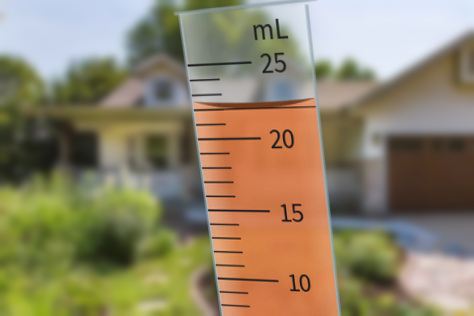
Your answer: 22 mL
